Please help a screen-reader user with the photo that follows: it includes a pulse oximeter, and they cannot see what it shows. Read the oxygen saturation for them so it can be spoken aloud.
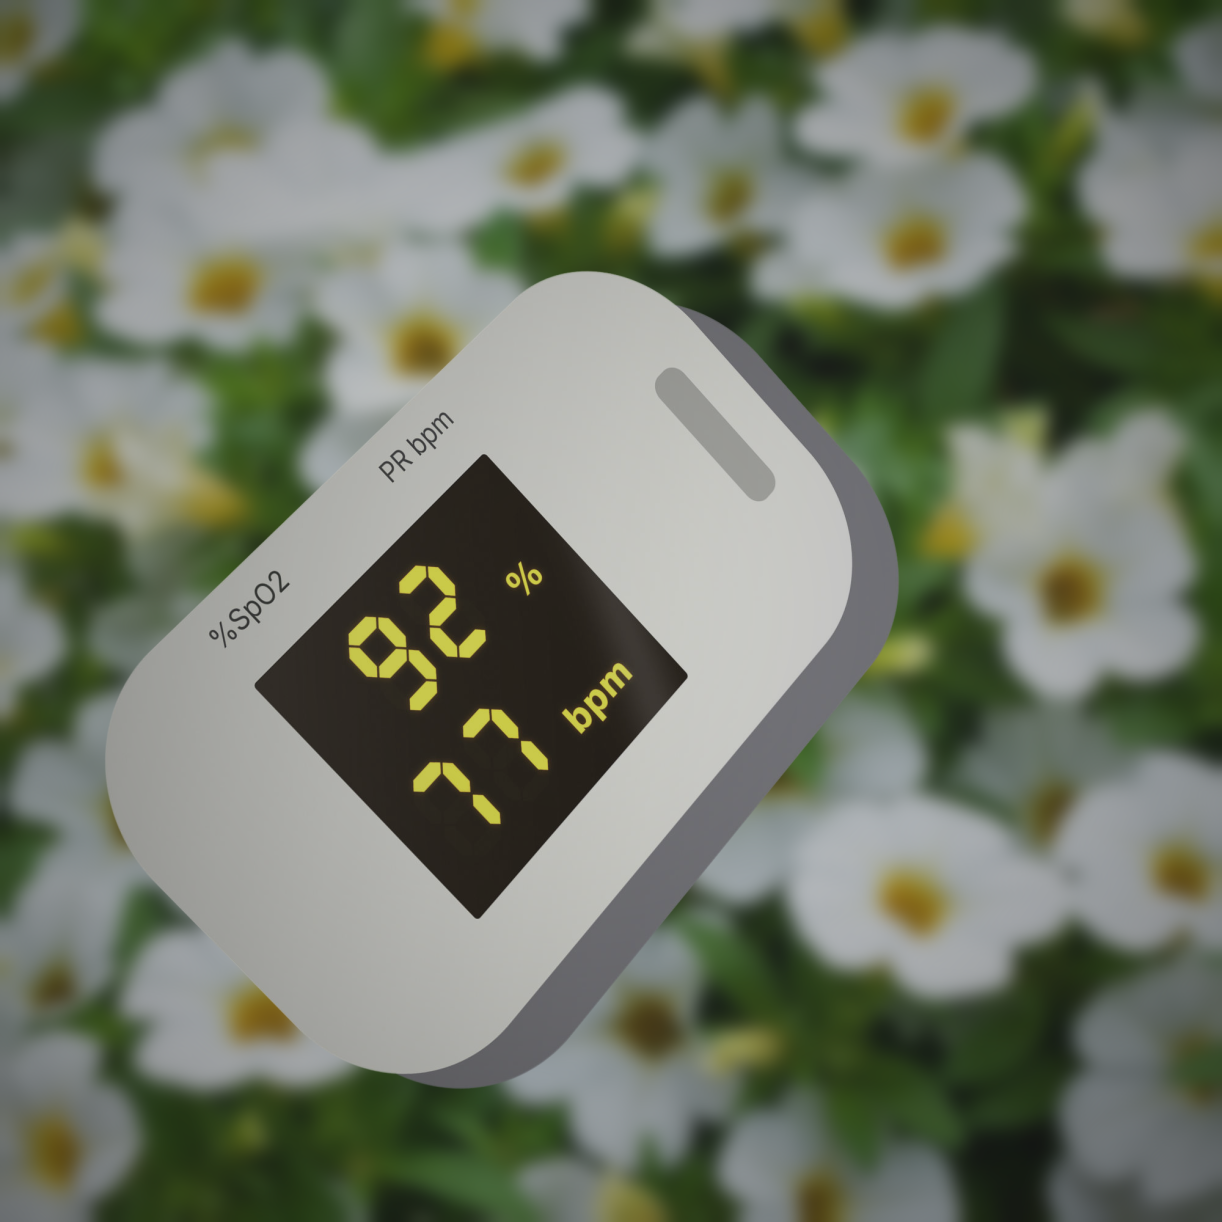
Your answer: 92 %
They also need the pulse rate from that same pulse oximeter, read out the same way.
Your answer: 77 bpm
